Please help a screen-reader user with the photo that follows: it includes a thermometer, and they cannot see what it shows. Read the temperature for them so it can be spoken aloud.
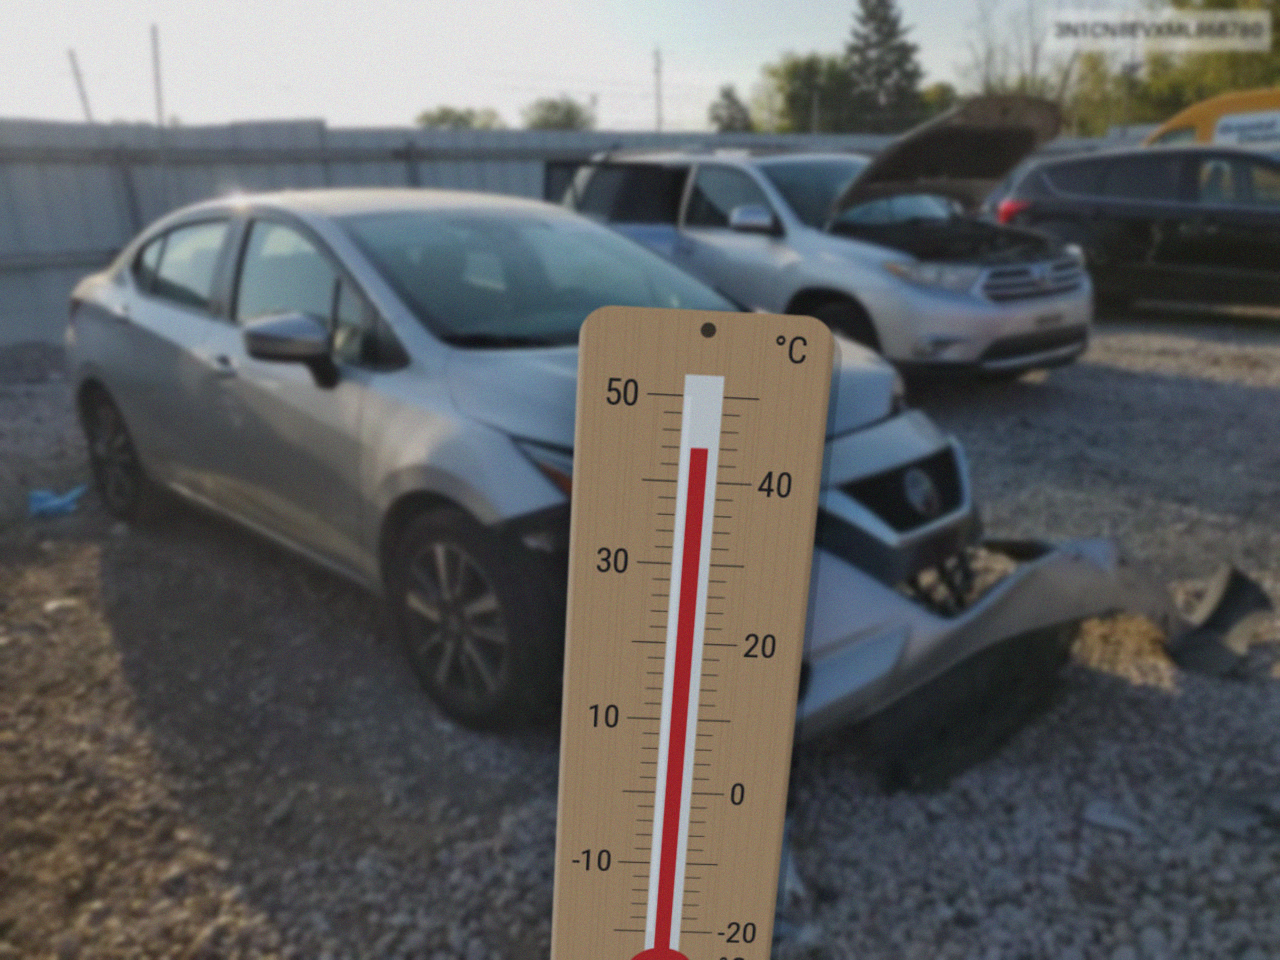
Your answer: 44 °C
